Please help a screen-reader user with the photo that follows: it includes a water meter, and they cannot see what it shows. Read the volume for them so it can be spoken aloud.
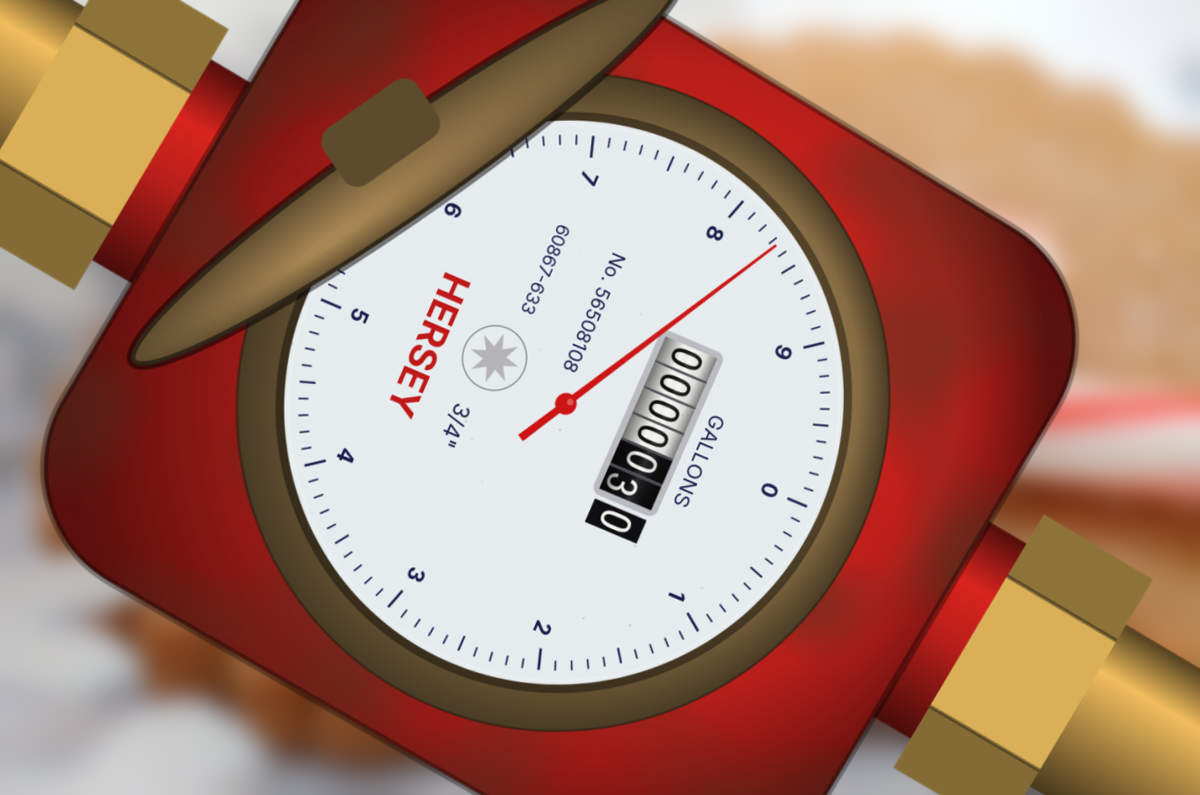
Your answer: 28.3 gal
